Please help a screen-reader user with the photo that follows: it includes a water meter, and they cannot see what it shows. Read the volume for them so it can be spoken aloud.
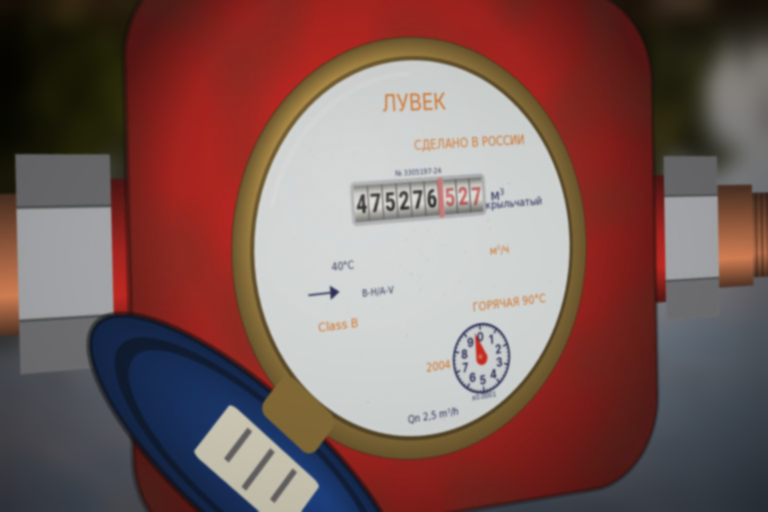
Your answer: 475276.5269 m³
